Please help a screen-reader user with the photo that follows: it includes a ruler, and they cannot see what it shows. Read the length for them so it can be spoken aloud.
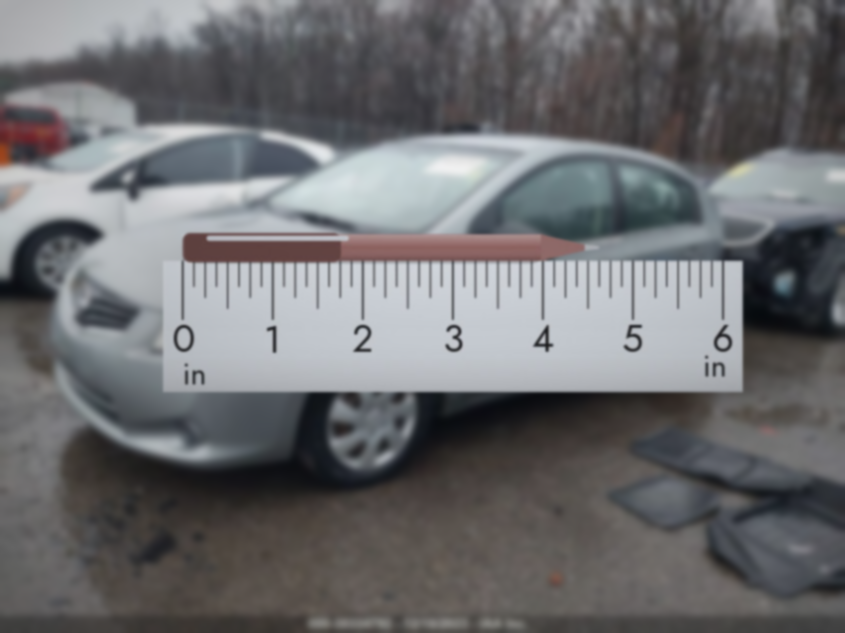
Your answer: 4.625 in
